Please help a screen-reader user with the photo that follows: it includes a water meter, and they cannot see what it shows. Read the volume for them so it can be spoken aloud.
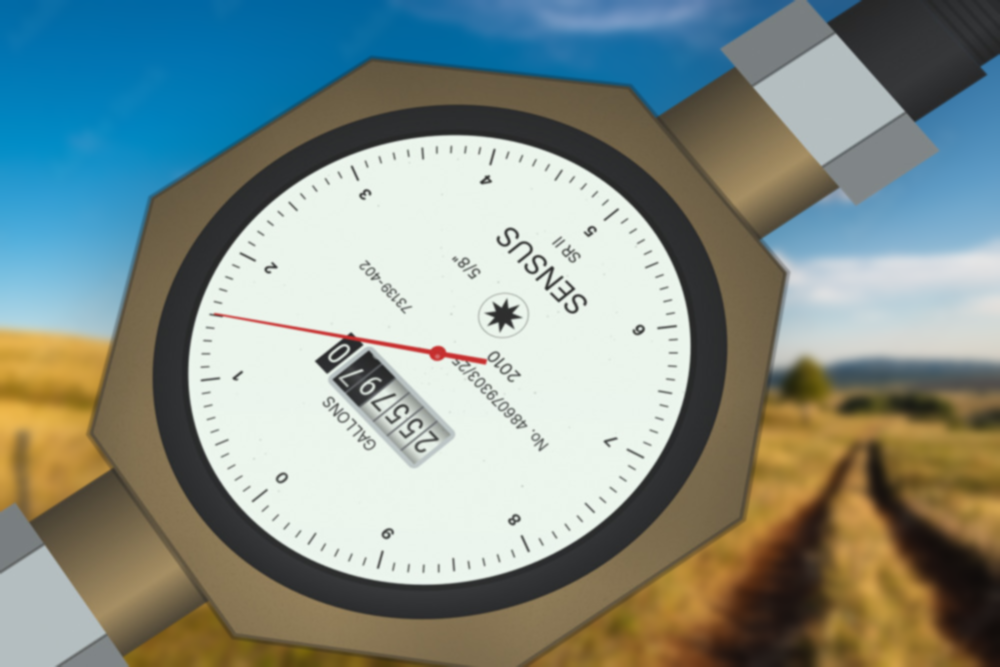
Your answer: 2557971.5 gal
